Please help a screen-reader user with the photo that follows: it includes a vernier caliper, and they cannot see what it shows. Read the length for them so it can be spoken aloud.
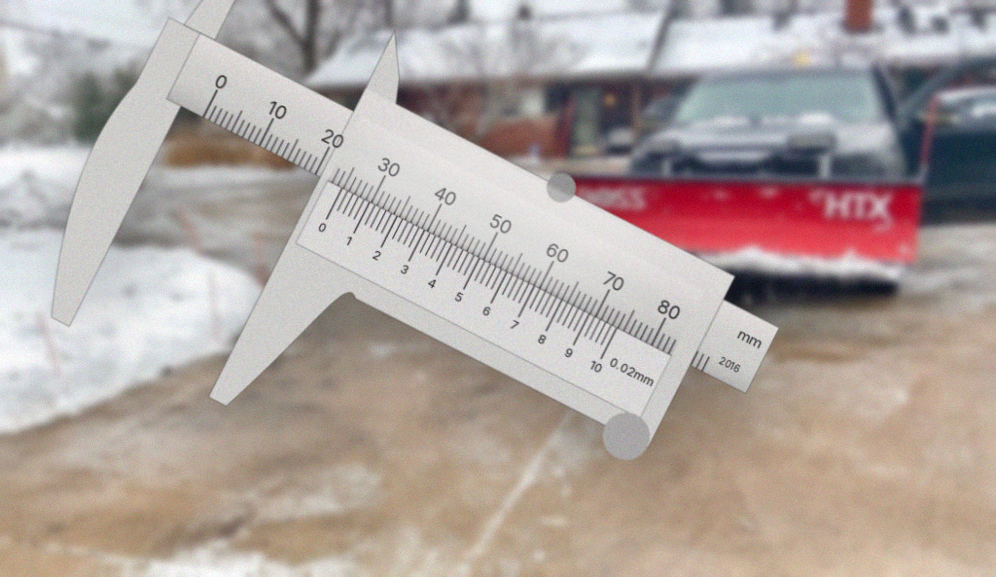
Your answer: 24.8 mm
